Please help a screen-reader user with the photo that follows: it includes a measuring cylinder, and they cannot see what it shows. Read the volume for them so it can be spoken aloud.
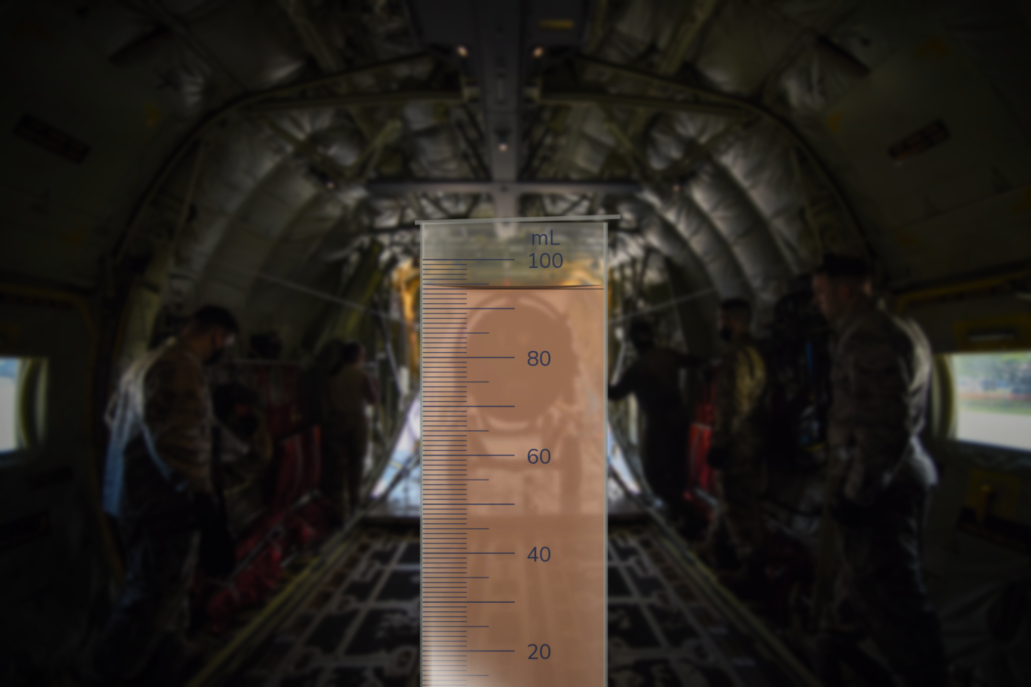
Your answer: 94 mL
